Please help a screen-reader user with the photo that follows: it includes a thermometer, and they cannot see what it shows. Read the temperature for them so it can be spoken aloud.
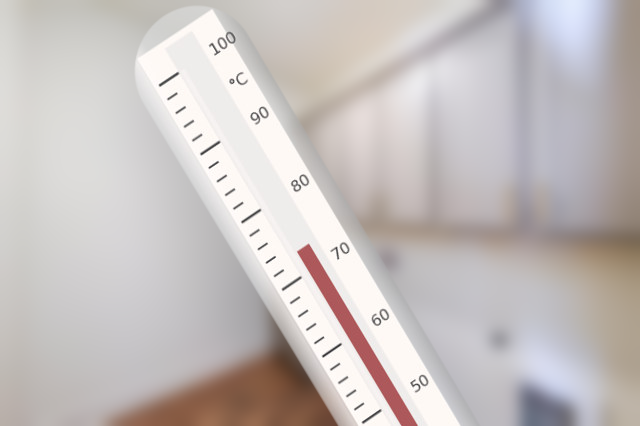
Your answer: 73 °C
